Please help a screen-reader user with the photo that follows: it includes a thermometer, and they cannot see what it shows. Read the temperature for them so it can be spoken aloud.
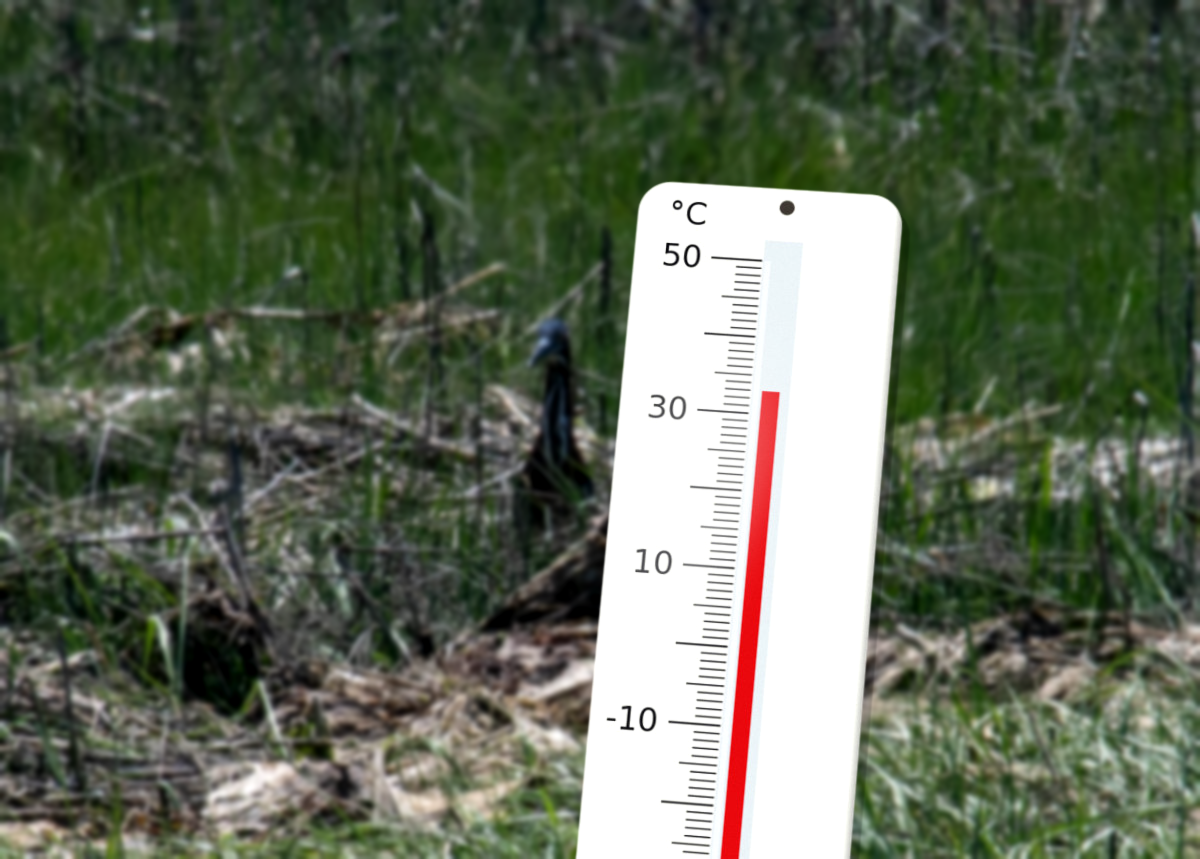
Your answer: 33 °C
